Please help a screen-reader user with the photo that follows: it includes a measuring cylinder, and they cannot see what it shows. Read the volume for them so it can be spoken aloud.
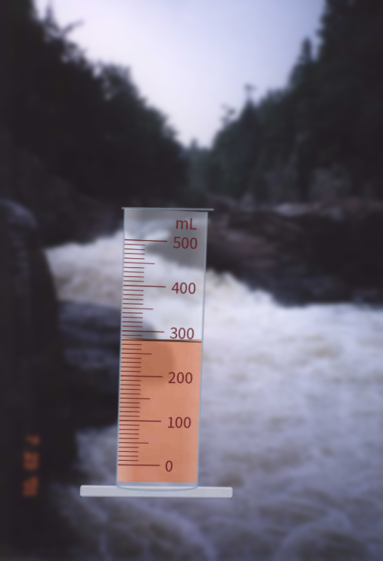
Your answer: 280 mL
